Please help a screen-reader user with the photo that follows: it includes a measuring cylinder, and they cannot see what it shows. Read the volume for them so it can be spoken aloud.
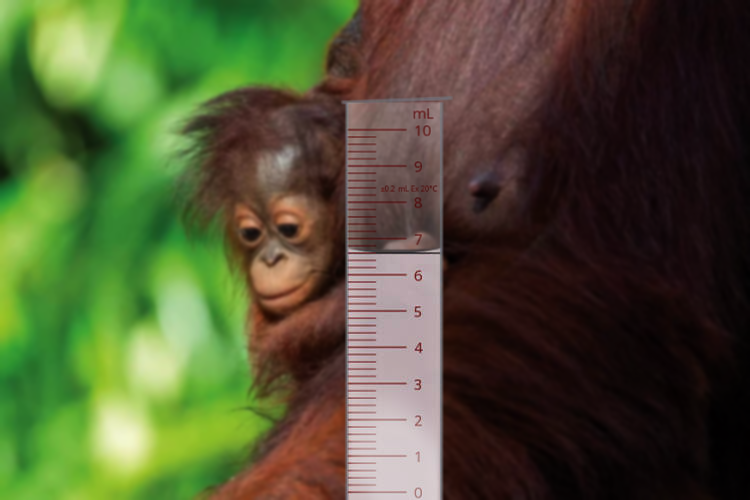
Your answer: 6.6 mL
